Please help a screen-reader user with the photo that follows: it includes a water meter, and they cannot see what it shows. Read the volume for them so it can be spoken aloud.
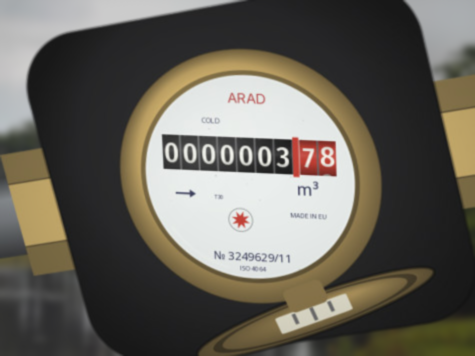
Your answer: 3.78 m³
